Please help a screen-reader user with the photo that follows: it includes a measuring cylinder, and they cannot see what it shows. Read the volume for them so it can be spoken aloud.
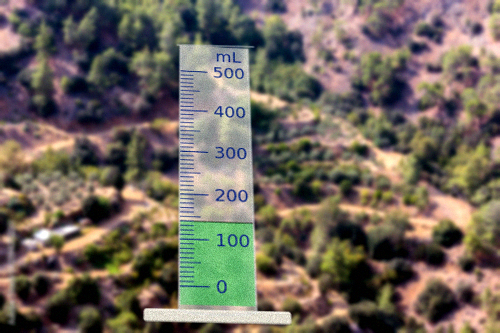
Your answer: 140 mL
